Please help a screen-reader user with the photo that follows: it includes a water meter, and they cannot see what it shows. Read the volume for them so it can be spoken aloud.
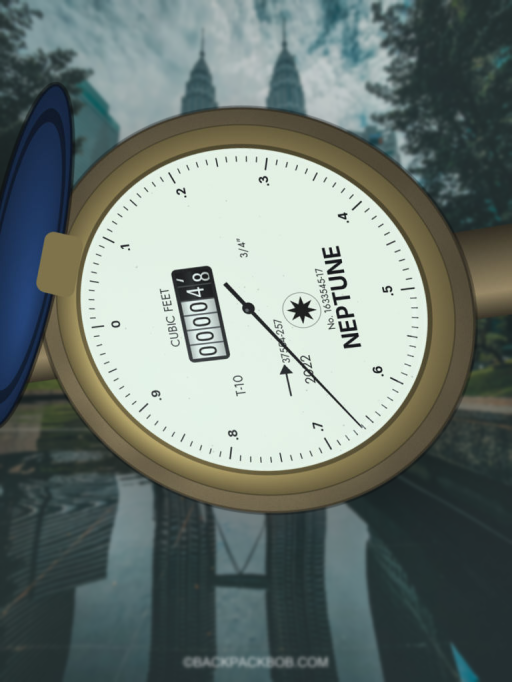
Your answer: 47.66 ft³
